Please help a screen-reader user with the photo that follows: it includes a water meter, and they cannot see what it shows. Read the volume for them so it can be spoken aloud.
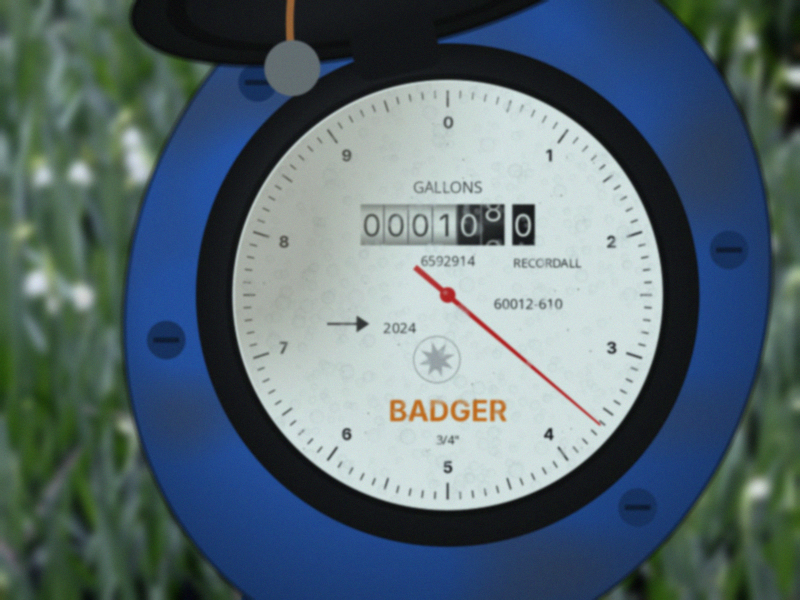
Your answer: 1083.6 gal
